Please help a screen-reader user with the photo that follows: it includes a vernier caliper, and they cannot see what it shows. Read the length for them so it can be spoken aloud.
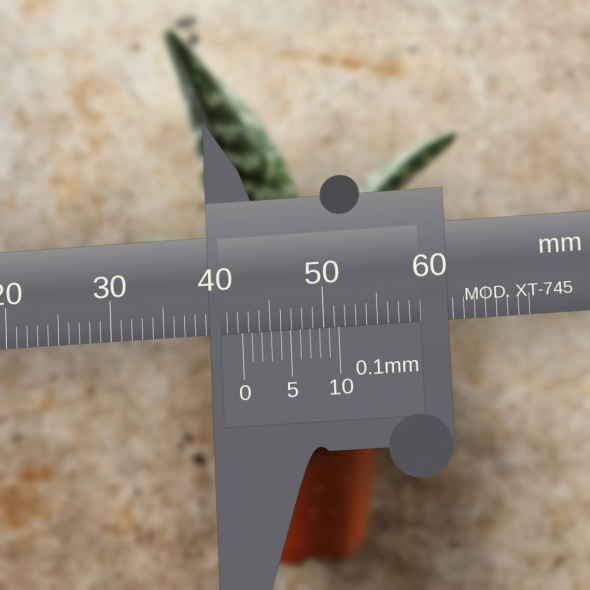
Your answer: 42.4 mm
